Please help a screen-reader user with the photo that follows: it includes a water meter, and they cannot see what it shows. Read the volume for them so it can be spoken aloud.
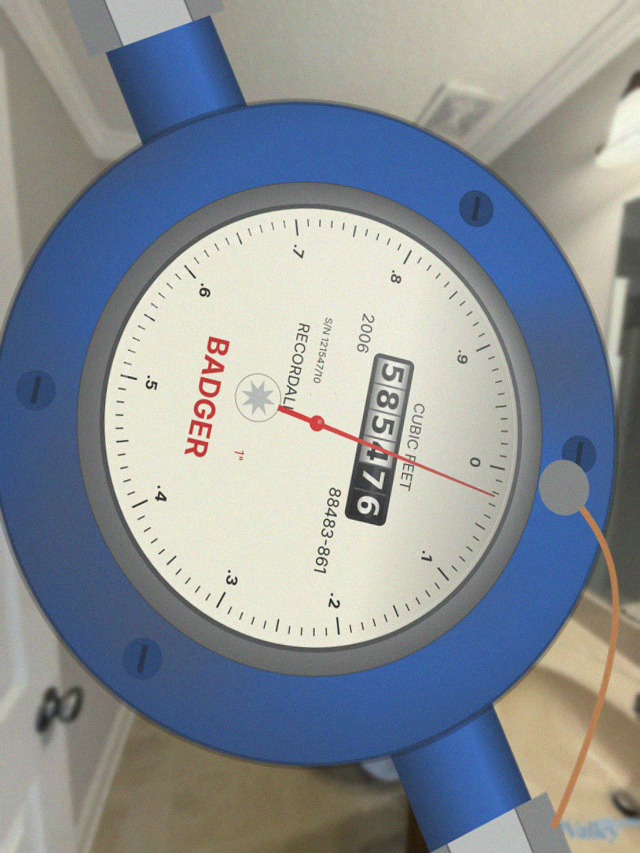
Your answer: 585476.02 ft³
